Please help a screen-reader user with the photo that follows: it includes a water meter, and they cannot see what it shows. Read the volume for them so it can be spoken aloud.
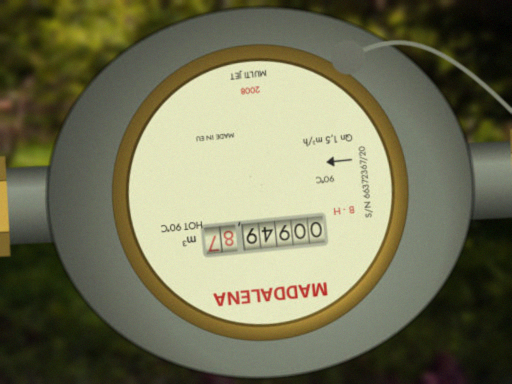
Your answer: 949.87 m³
